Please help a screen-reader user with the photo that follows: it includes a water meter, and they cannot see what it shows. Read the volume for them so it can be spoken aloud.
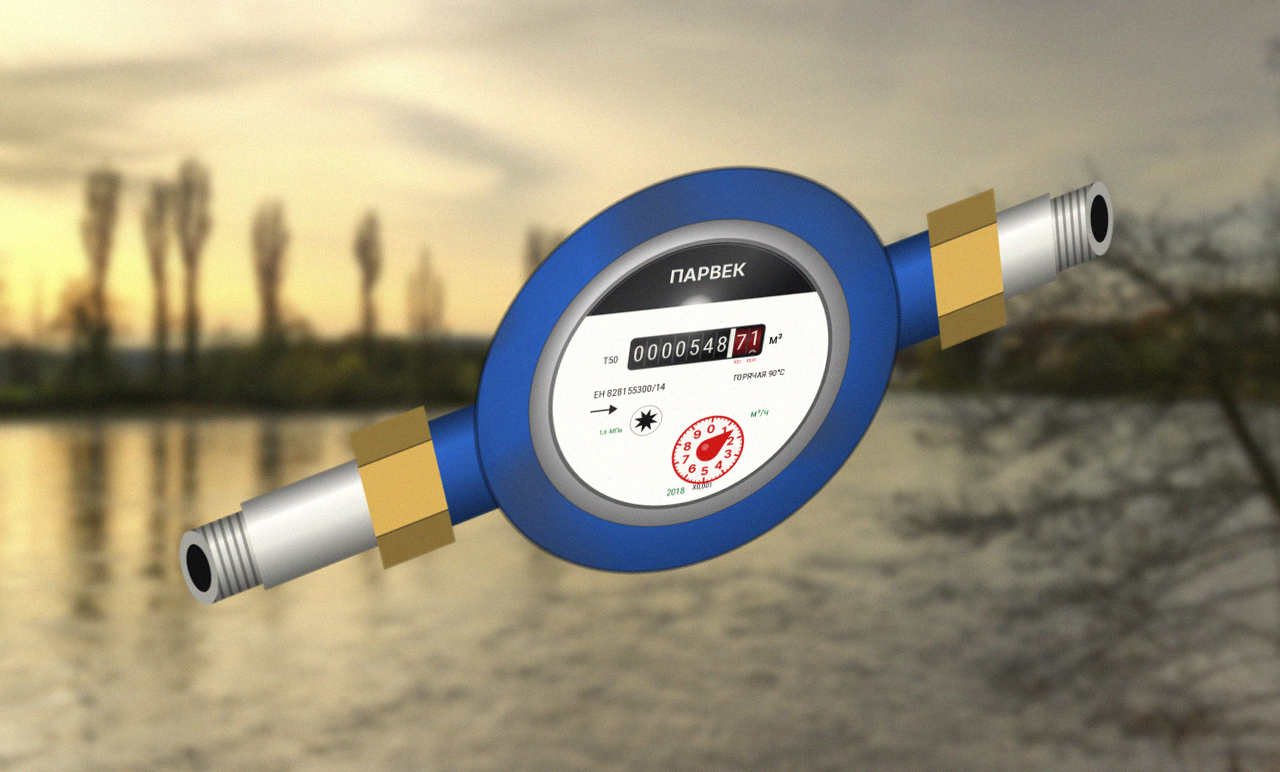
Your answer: 548.711 m³
